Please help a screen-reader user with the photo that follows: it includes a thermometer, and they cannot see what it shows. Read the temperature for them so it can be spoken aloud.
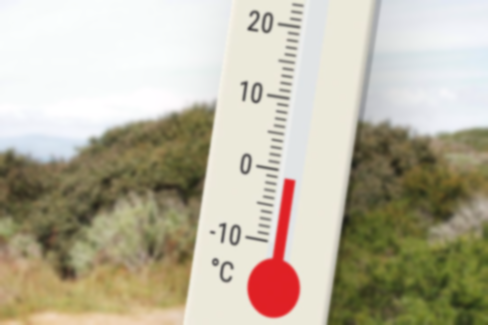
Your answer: -1 °C
